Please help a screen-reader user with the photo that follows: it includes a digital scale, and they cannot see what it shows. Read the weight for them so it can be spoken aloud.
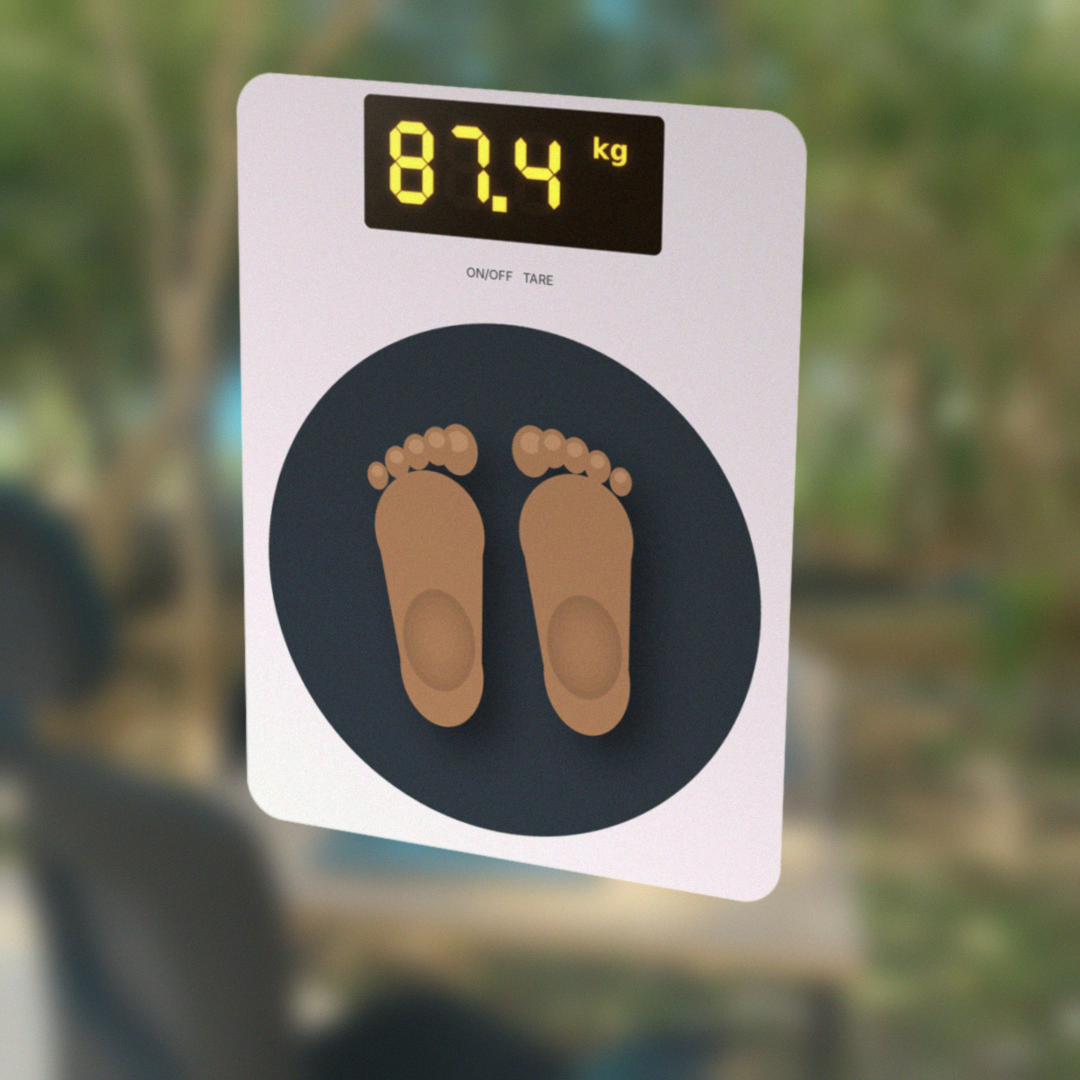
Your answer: 87.4 kg
